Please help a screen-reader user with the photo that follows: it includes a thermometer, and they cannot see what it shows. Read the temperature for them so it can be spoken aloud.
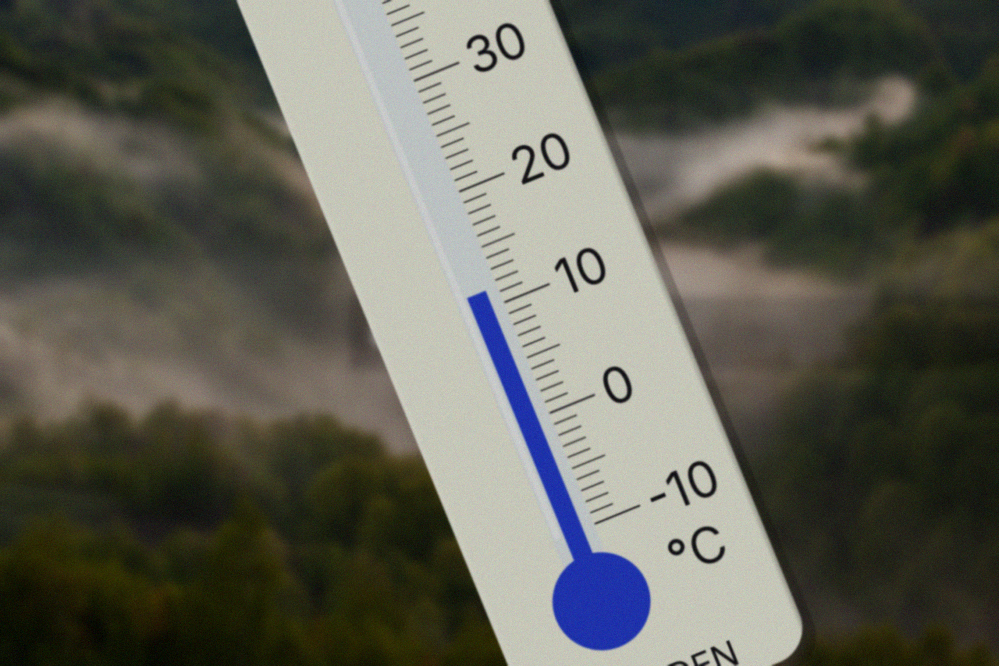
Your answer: 11.5 °C
